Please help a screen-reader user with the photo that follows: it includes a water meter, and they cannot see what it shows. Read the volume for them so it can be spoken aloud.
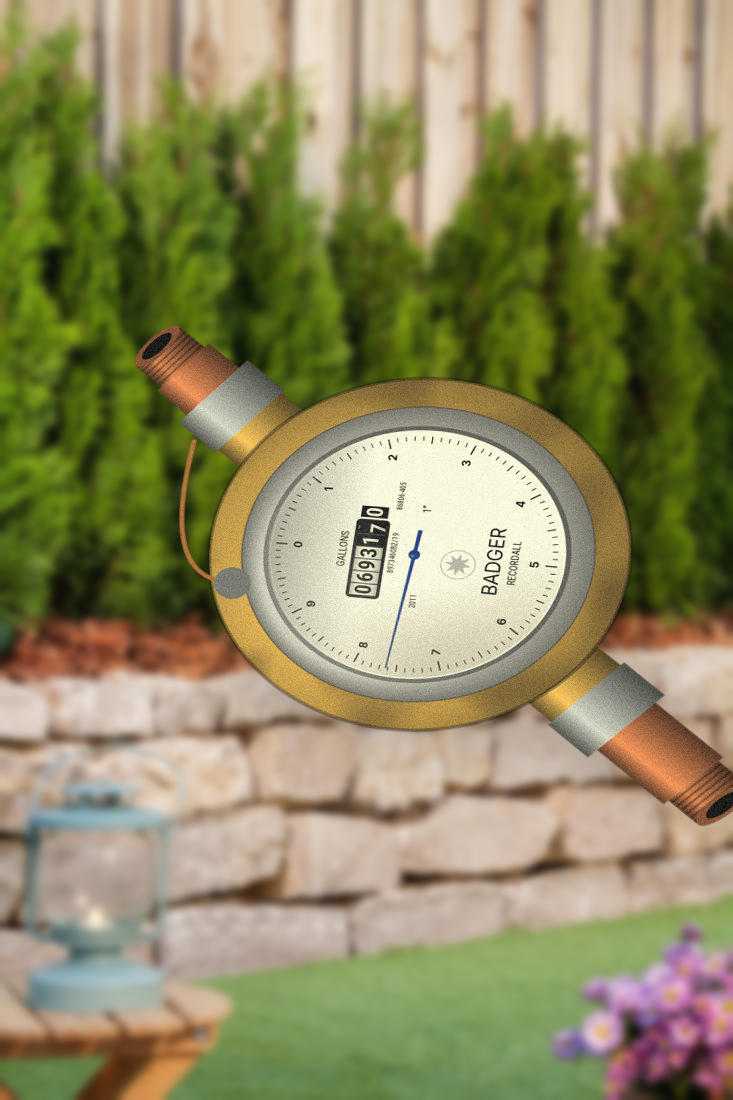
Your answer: 693167.6 gal
